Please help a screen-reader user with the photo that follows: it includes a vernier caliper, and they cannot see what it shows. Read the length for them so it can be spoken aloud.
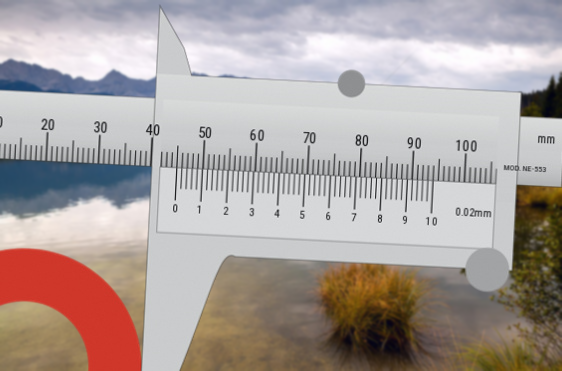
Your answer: 45.0 mm
